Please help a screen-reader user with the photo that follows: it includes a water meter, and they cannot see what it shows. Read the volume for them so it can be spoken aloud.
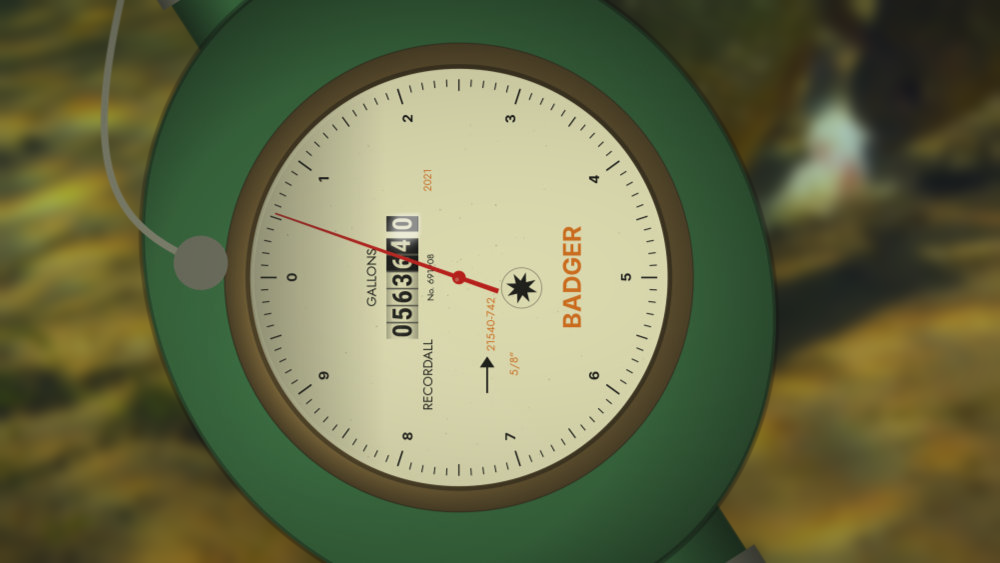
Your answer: 563640.5 gal
